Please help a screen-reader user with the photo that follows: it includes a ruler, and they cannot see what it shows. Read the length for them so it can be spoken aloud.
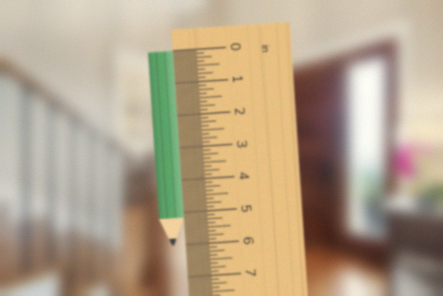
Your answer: 6 in
